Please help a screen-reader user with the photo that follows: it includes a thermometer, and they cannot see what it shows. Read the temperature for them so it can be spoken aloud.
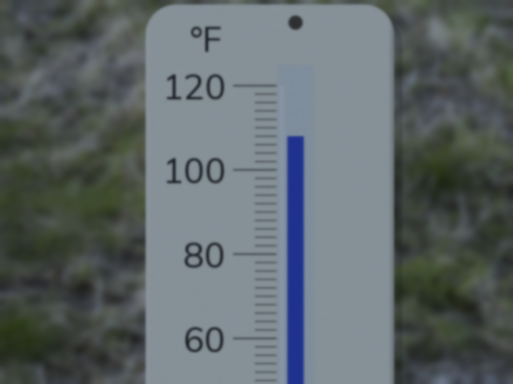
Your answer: 108 °F
